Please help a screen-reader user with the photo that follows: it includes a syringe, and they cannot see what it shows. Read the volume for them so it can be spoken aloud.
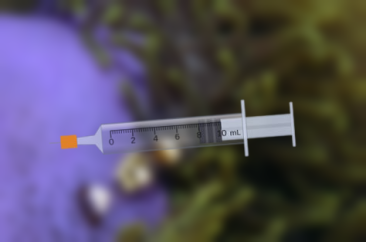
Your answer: 8 mL
